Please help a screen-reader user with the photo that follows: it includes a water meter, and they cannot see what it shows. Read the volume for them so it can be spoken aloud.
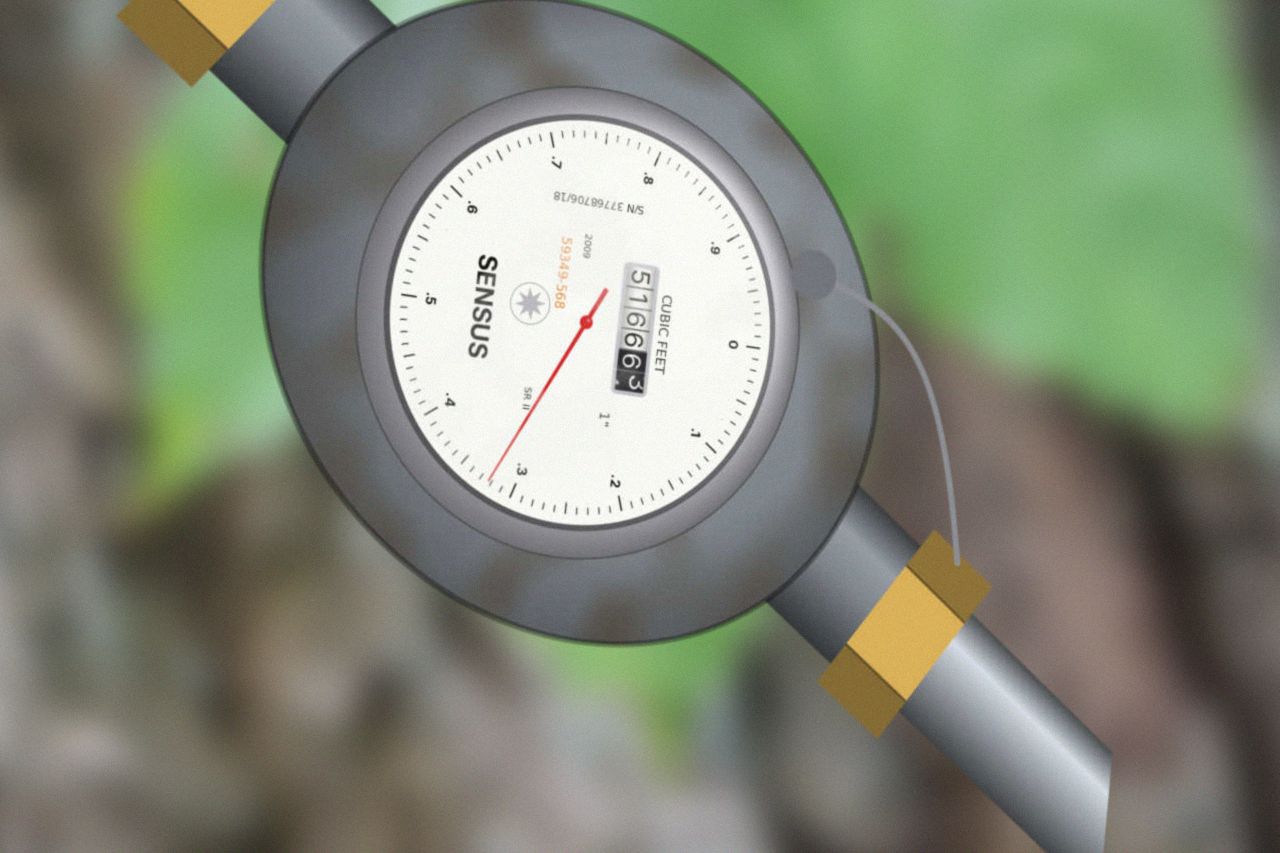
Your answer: 516663.32 ft³
